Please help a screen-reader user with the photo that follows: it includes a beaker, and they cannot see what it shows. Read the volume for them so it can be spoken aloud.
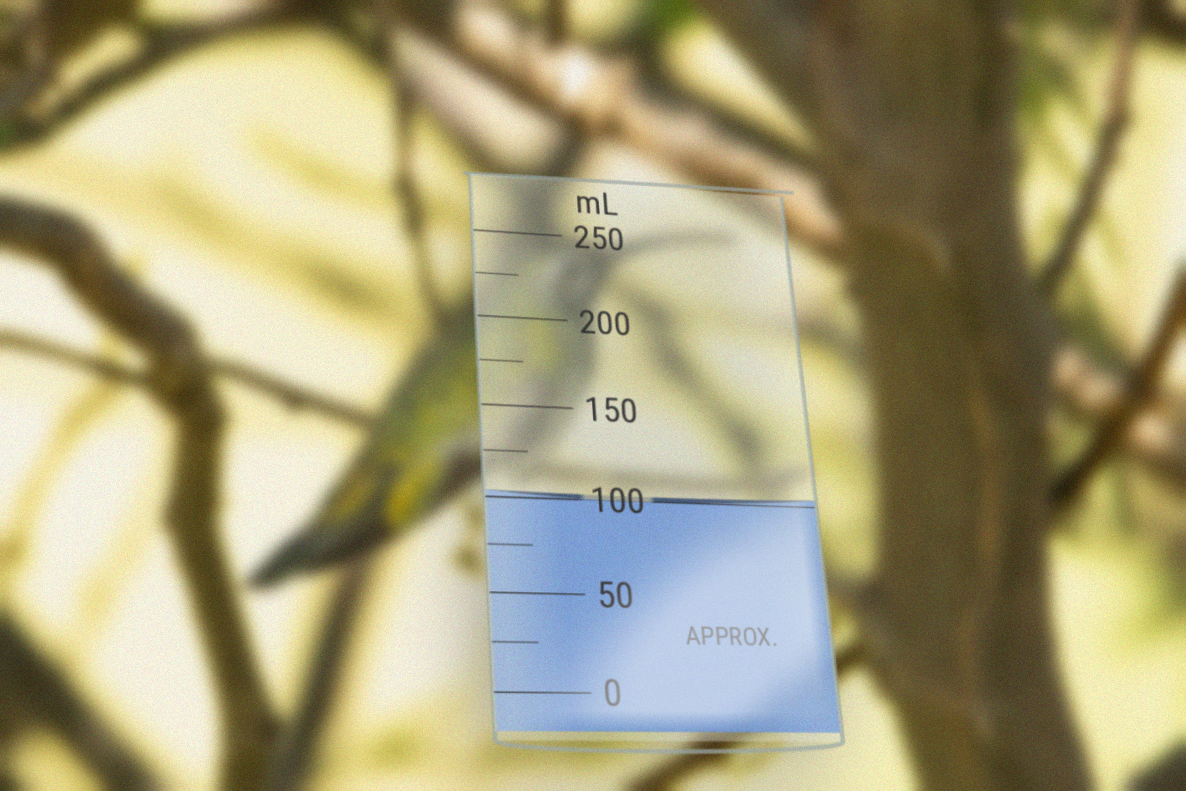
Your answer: 100 mL
